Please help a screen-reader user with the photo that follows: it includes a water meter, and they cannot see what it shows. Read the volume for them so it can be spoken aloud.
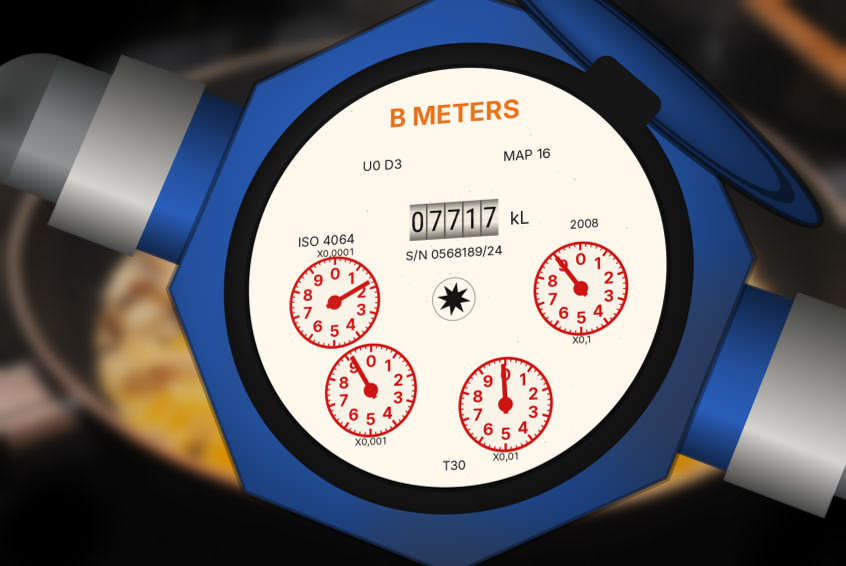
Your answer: 7717.8991 kL
